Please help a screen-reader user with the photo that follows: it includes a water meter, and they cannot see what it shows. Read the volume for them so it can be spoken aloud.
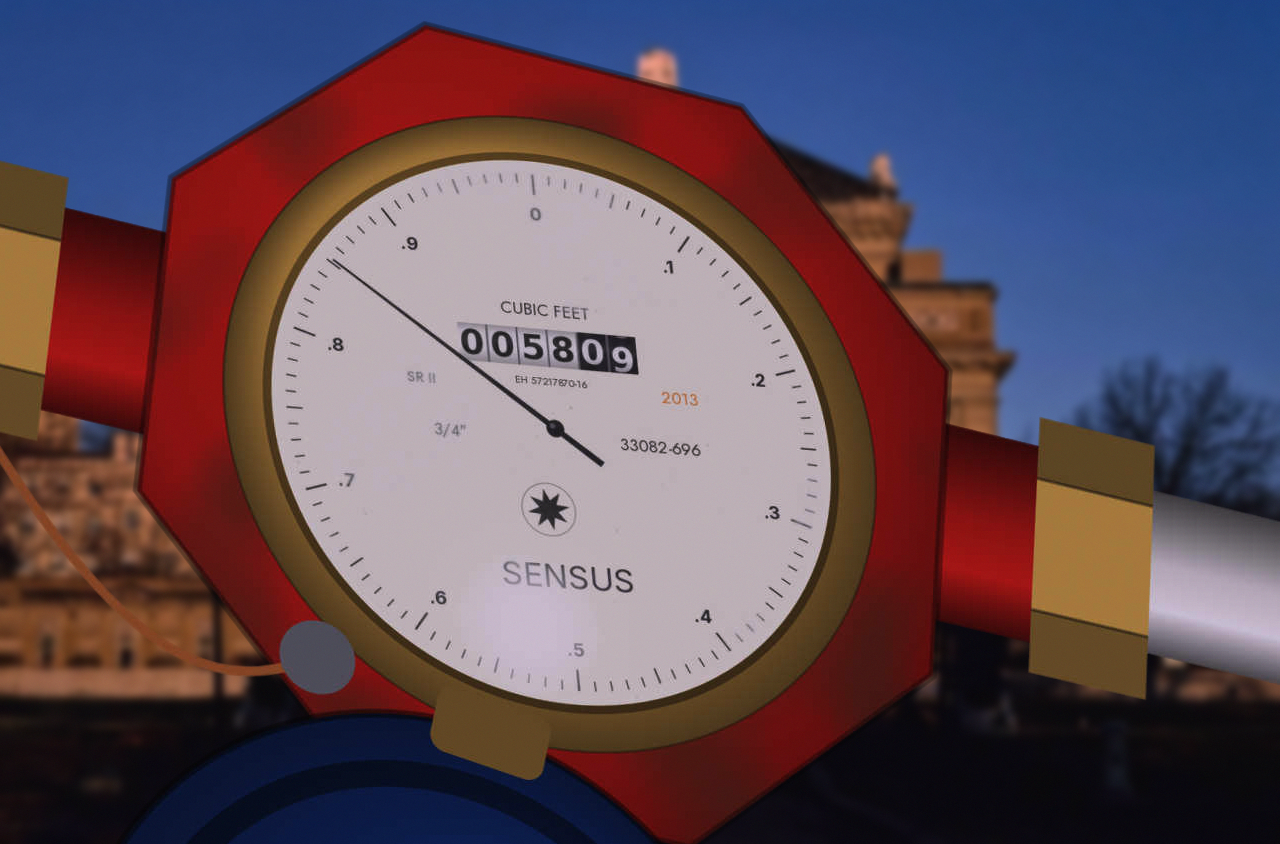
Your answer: 5808.85 ft³
